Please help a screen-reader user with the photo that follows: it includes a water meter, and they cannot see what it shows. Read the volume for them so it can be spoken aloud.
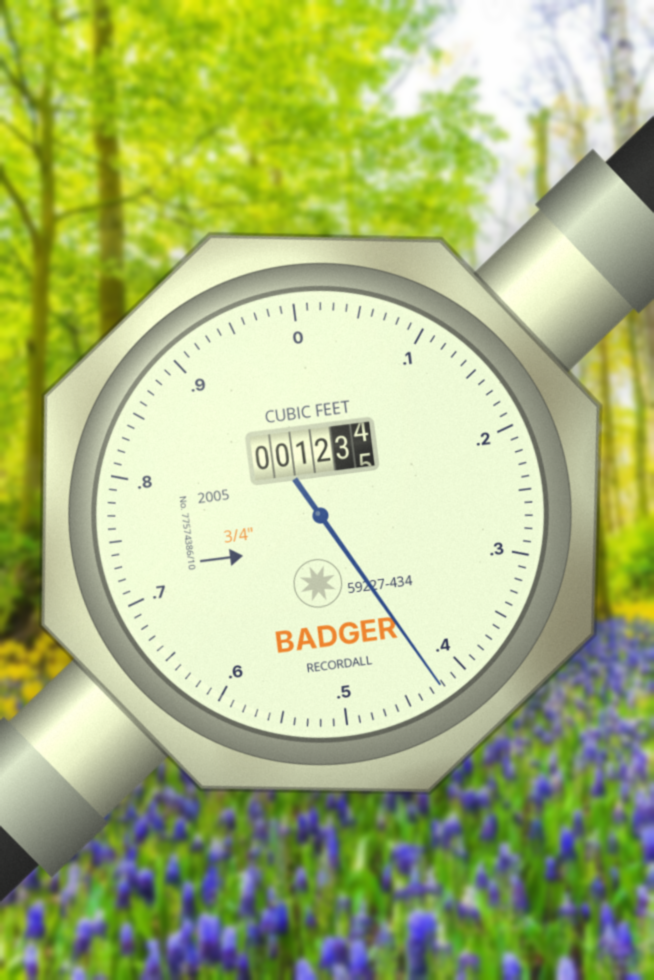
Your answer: 1234.42 ft³
